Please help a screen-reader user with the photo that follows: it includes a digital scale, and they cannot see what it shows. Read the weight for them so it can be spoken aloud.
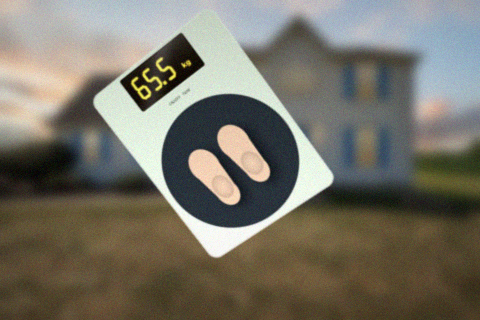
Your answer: 65.5 kg
